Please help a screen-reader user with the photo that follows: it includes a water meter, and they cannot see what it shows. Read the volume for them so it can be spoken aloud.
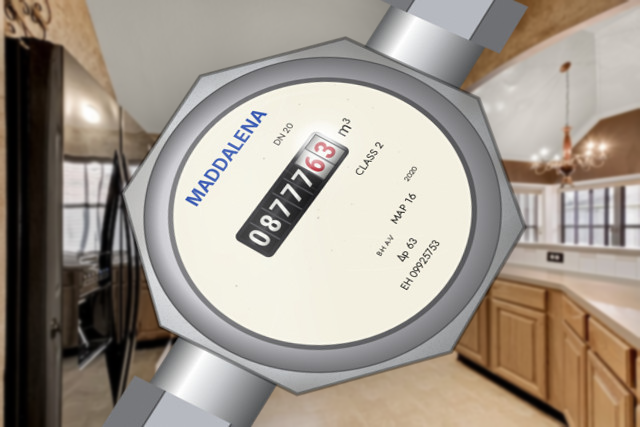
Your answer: 8777.63 m³
